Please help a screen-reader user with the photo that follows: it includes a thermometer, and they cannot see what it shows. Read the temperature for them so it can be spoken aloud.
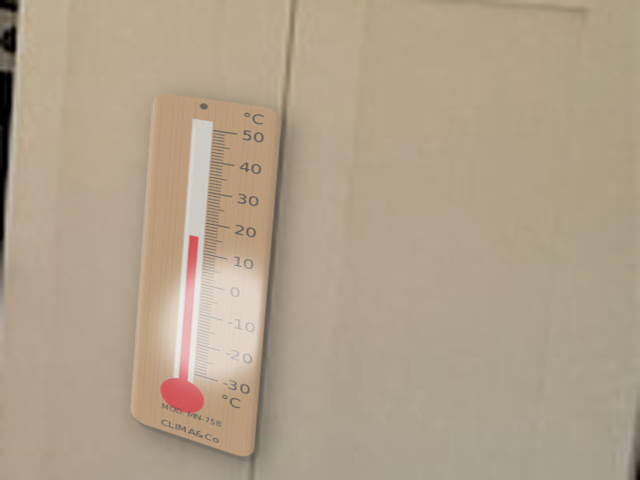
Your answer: 15 °C
